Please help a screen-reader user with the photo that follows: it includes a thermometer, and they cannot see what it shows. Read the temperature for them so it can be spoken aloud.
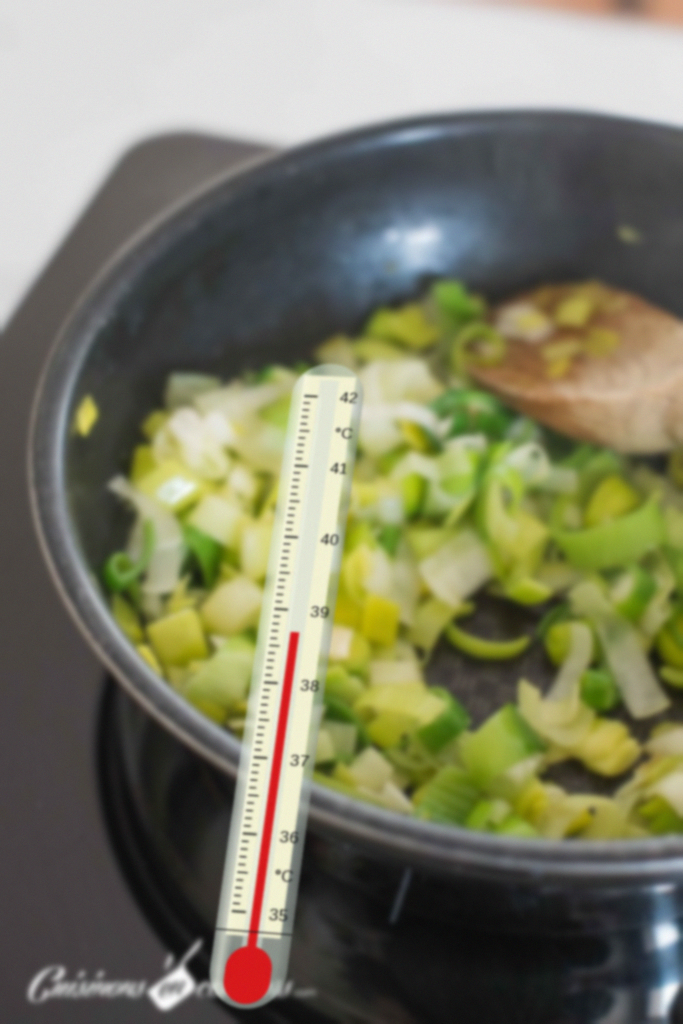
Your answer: 38.7 °C
